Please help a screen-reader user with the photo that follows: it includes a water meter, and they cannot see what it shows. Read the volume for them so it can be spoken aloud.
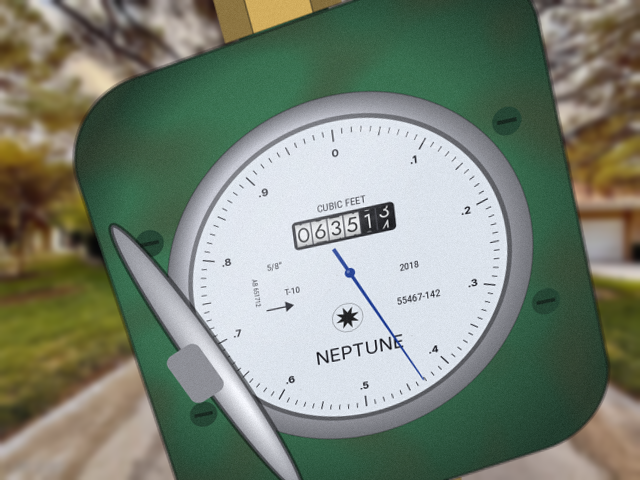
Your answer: 63513.43 ft³
